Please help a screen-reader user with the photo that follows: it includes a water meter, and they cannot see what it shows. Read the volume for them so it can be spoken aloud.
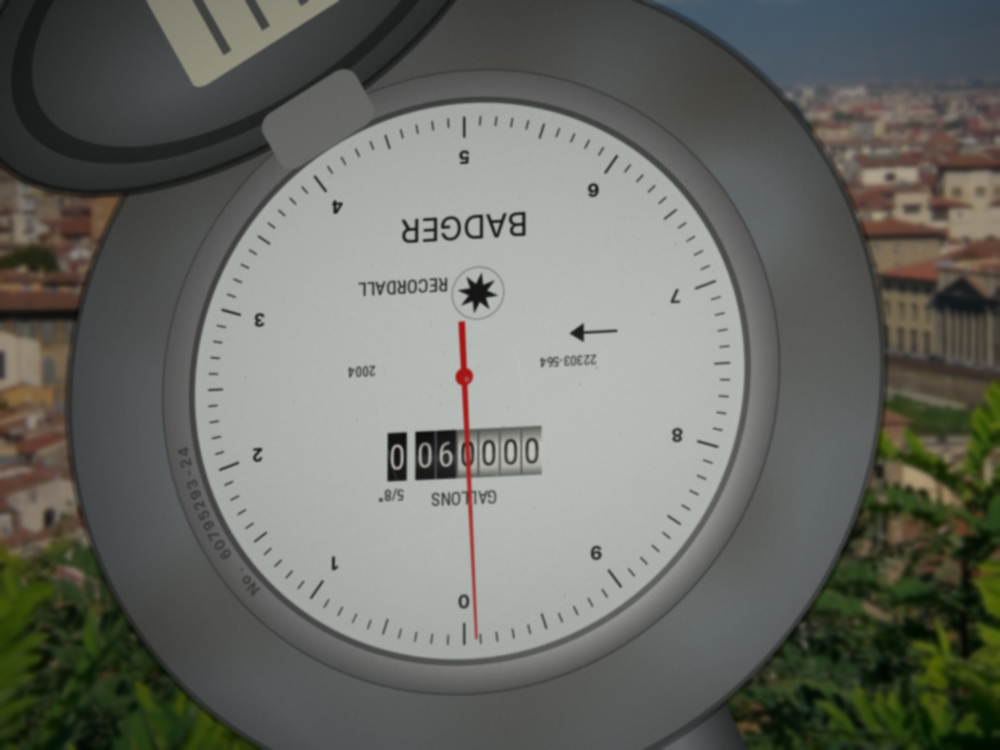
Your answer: 899.9 gal
